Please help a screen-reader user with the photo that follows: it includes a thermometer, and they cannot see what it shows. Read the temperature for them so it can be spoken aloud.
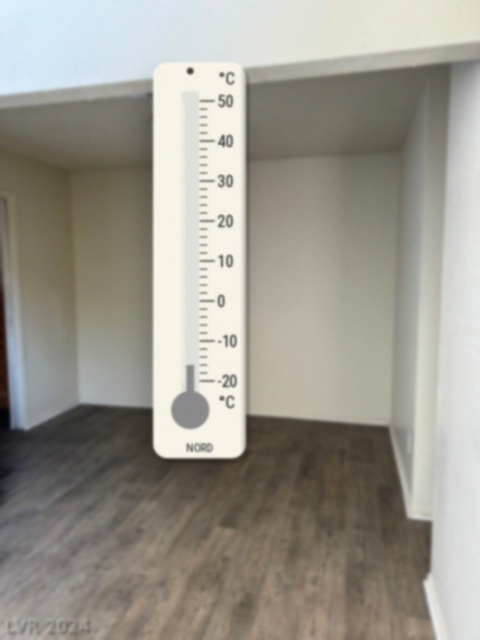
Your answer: -16 °C
